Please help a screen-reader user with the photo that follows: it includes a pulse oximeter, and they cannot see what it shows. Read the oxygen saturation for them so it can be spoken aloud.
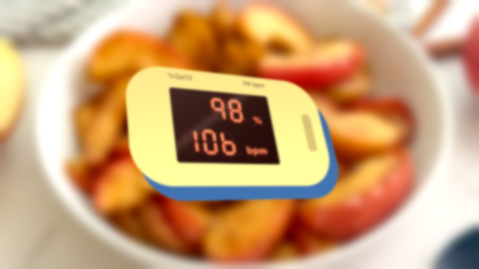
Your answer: 98 %
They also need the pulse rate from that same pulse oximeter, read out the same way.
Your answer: 106 bpm
